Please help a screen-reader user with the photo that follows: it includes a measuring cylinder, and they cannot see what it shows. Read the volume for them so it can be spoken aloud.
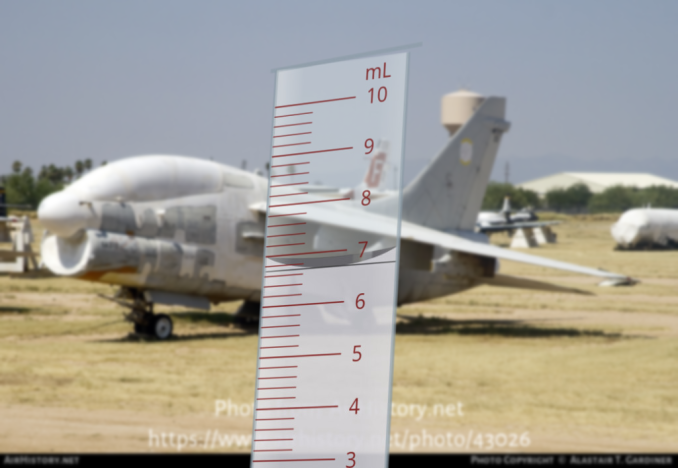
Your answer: 6.7 mL
